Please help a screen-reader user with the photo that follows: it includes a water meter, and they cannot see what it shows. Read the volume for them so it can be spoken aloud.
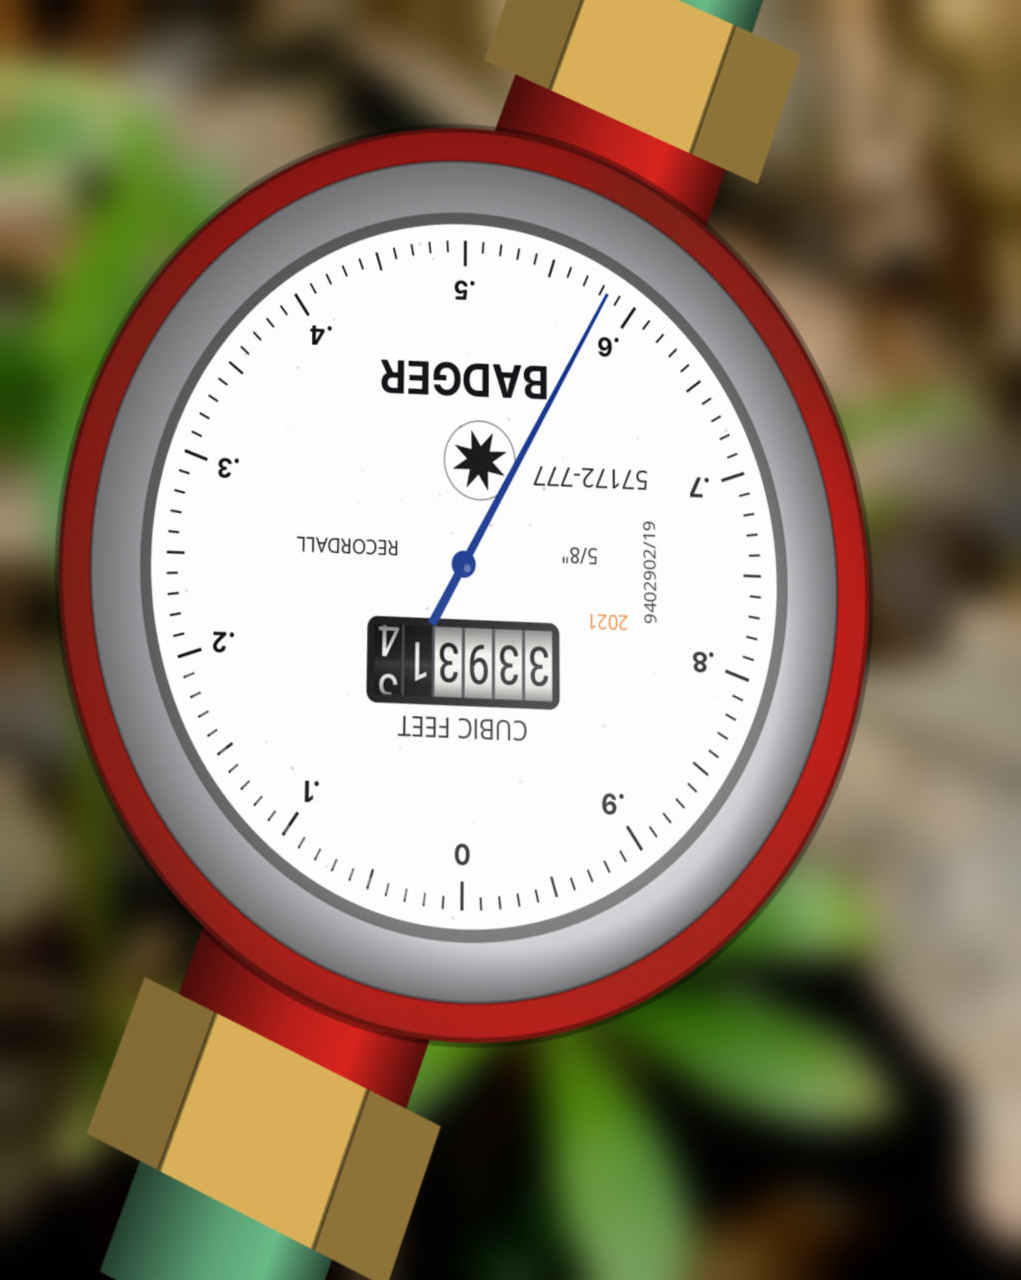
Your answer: 339313.58 ft³
